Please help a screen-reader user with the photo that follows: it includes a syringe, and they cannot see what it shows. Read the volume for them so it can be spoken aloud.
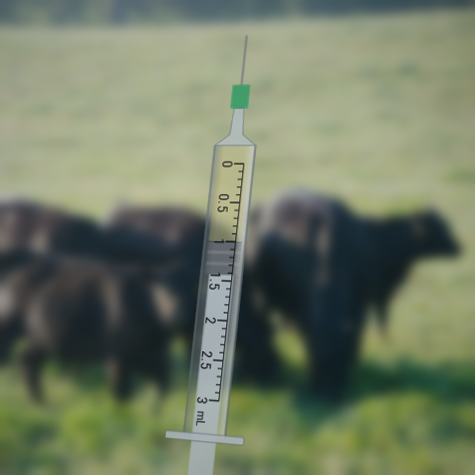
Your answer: 1 mL
